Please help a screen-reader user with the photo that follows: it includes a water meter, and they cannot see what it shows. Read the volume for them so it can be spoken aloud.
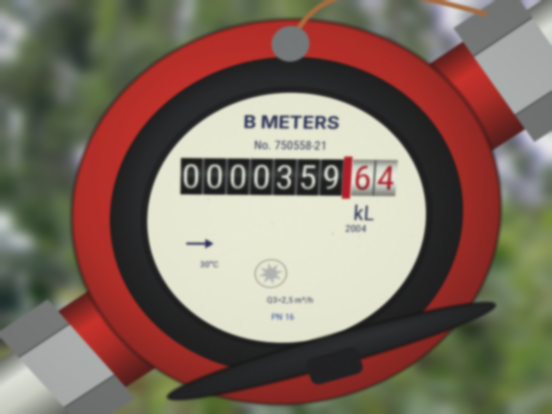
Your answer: 359.64 kL
